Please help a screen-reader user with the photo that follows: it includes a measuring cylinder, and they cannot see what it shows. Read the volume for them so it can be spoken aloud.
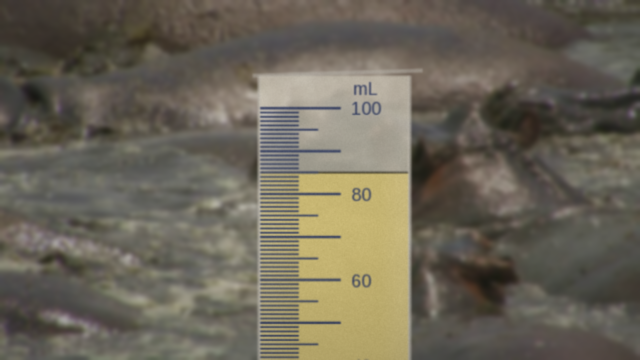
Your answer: 85 mL
